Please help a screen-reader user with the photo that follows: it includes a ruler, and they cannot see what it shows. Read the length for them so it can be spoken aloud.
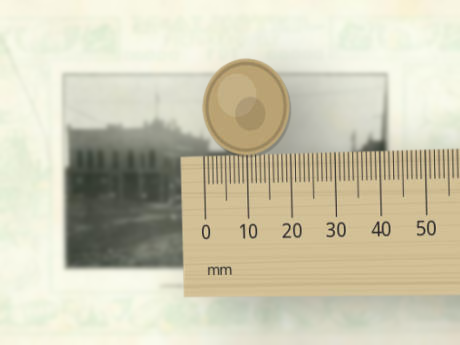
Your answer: 20 mm
